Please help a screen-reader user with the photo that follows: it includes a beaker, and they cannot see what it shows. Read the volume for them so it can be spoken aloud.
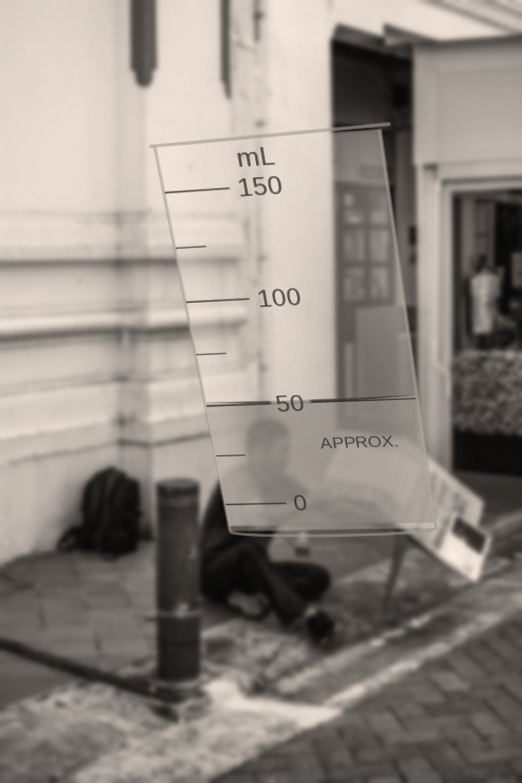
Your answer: 50 mL
